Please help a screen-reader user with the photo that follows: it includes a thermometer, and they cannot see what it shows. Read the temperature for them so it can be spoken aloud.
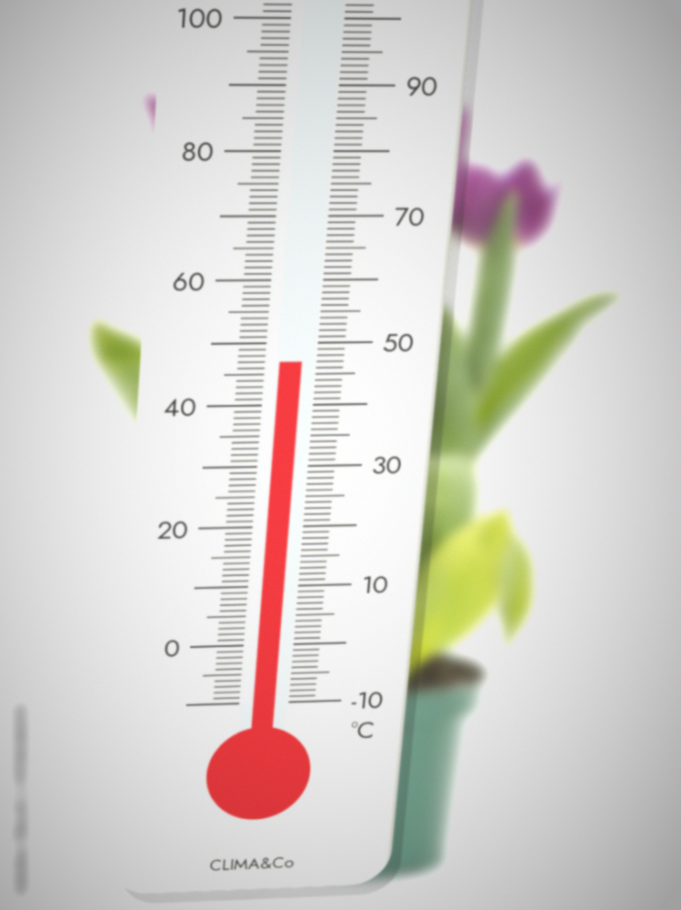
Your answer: 47 °C
